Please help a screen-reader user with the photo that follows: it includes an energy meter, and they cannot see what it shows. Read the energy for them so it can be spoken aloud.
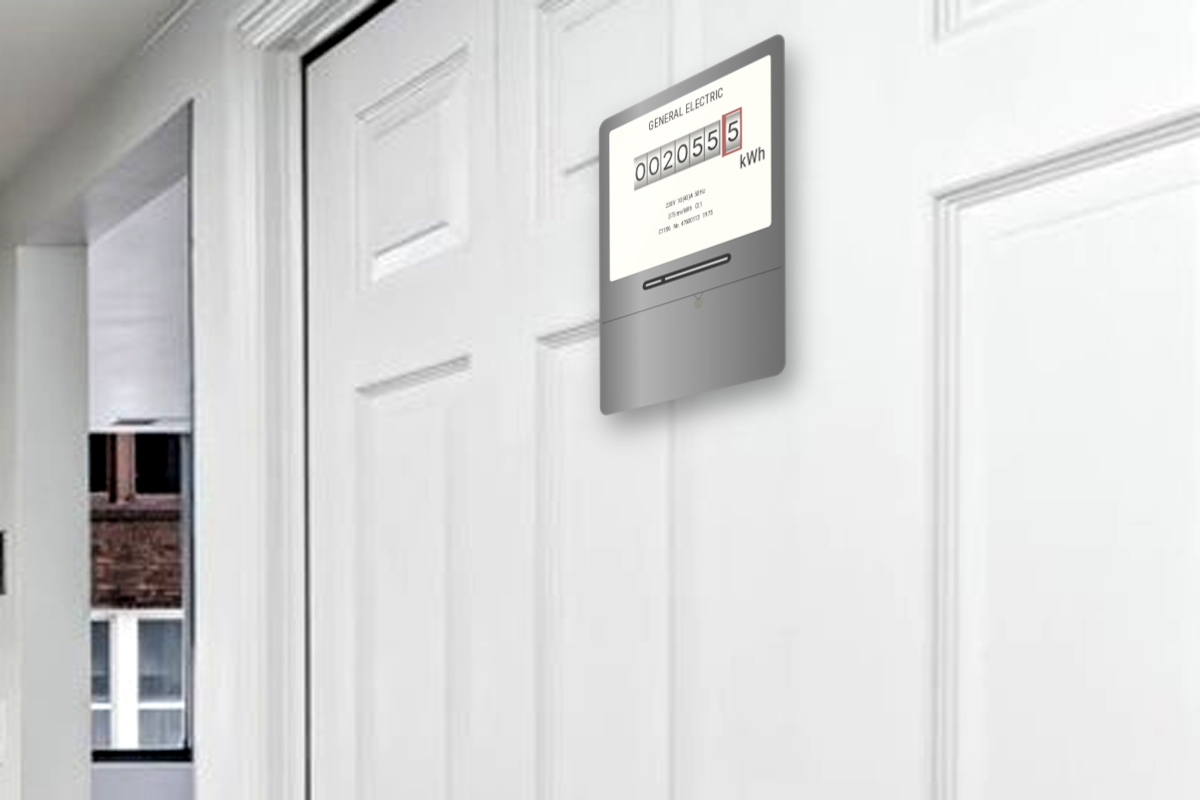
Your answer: 2055.5 kWh
